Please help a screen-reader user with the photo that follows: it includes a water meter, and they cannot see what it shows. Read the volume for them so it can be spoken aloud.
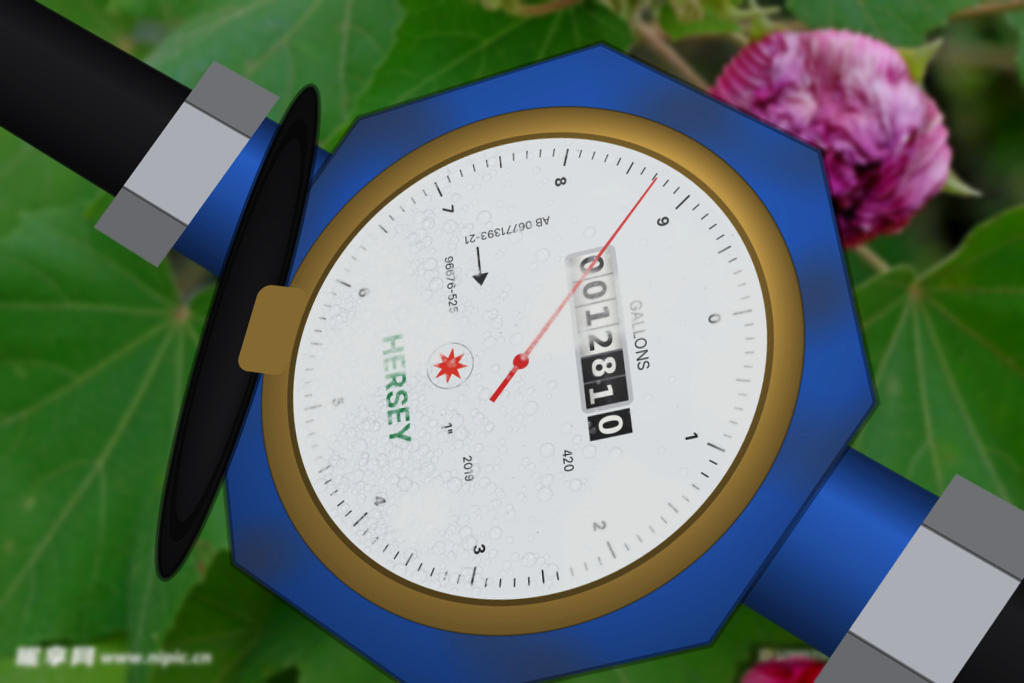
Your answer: 12808.7 gal
